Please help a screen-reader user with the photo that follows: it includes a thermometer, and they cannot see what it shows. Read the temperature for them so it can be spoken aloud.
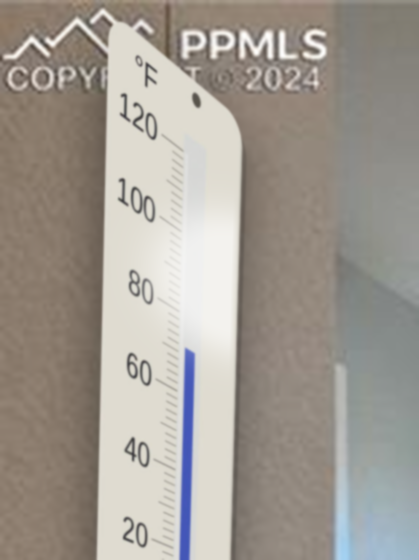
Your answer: 72 °F
